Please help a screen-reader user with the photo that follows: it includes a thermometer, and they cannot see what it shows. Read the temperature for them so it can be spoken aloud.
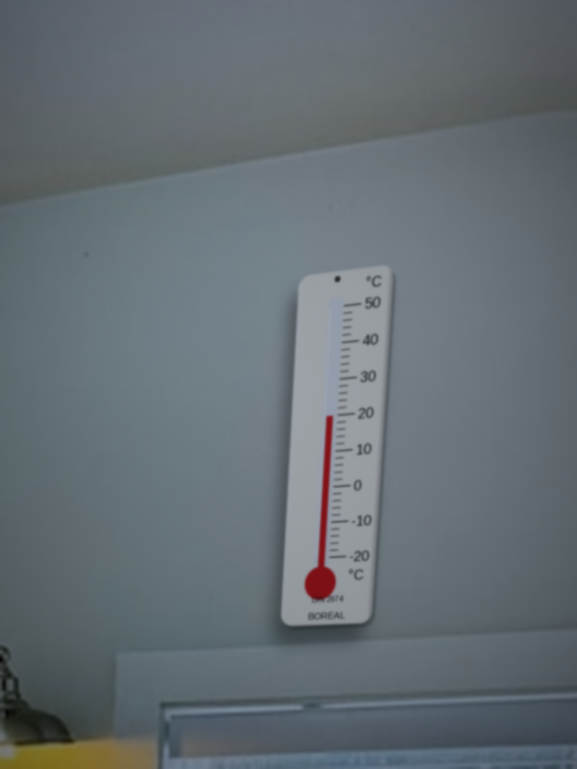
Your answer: 20 °C
